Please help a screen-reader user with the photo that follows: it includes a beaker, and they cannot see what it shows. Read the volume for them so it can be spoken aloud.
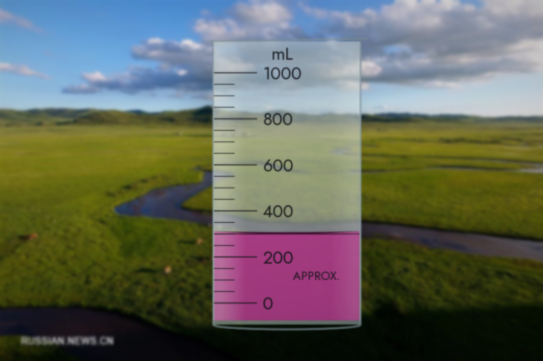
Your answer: 300 mL
